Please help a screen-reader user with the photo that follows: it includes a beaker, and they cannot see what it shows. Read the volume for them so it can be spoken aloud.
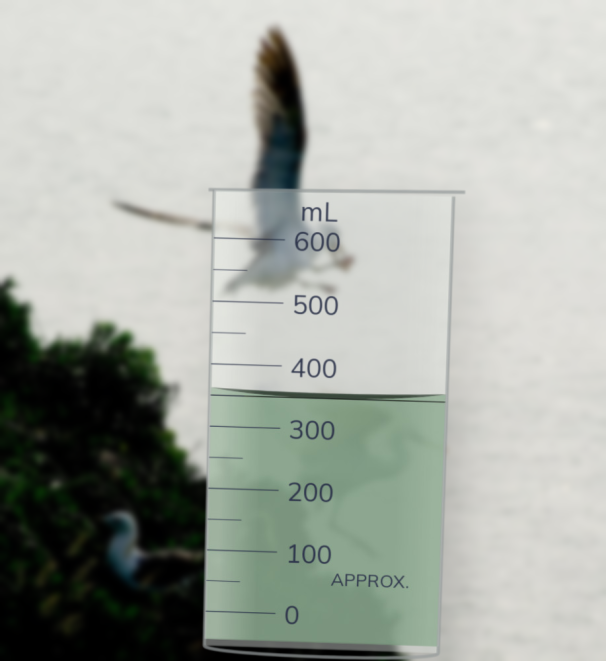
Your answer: 350 mL
